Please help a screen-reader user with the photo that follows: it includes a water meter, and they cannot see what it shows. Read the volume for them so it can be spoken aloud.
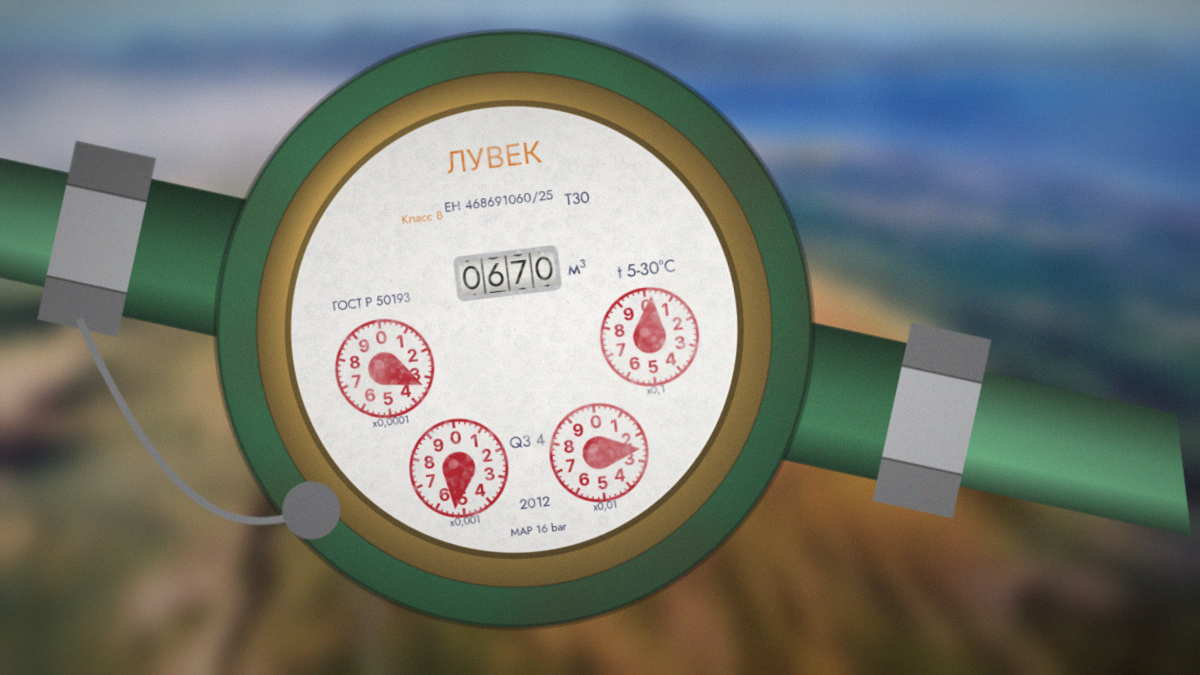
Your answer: 670.0253 m³
